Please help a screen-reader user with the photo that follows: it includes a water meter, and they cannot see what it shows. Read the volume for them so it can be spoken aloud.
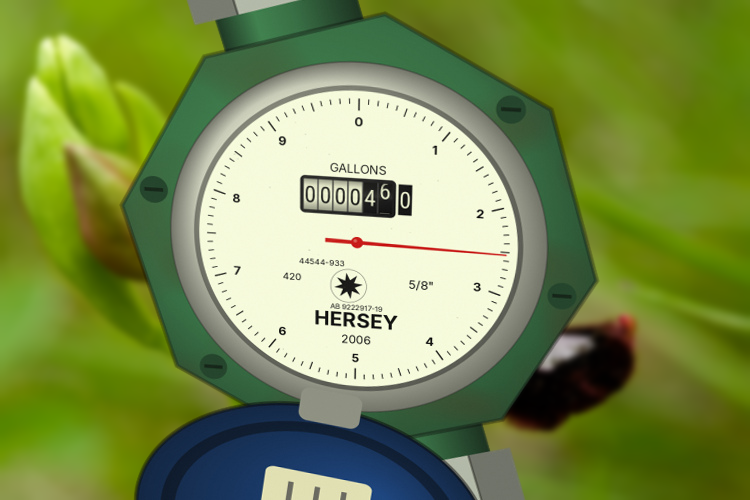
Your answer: 462.5 gal
